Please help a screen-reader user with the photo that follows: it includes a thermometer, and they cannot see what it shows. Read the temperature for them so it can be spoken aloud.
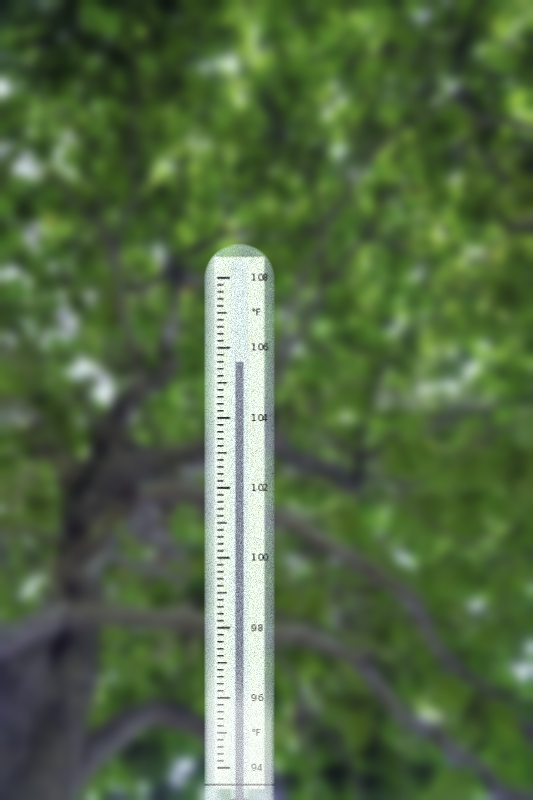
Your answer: 105.6 °F
